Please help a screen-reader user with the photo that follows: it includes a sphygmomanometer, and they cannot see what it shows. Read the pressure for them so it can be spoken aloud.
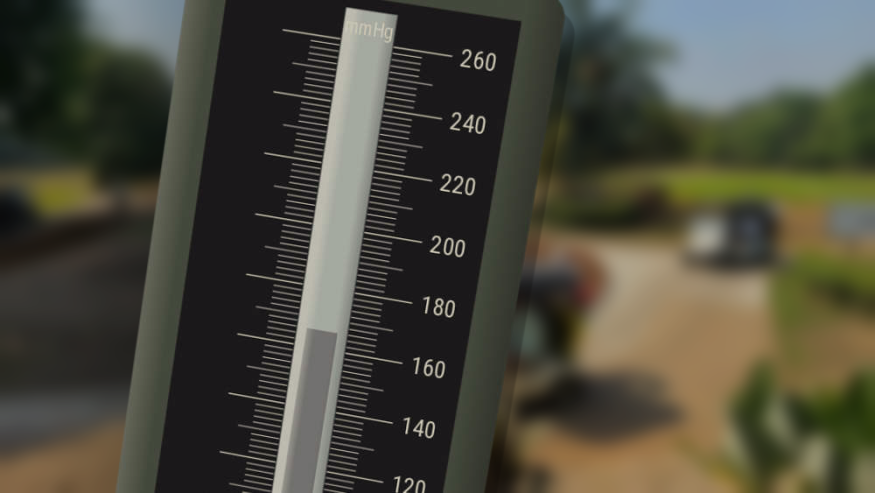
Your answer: 166 mmHg
